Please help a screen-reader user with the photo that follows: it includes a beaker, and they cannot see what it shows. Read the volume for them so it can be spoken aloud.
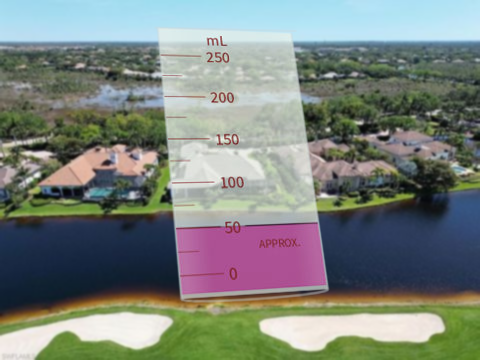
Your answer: 50 mL
